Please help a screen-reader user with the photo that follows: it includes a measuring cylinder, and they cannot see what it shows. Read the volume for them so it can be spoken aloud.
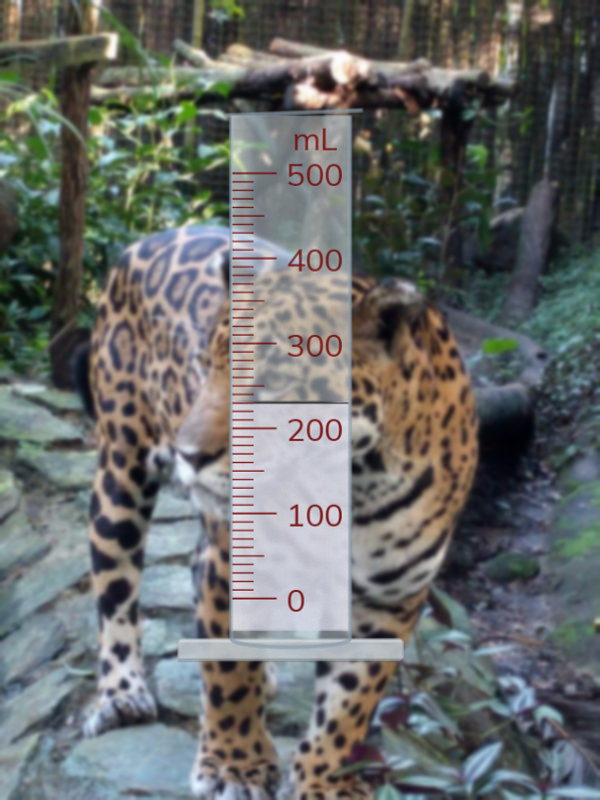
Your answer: 230 mL
